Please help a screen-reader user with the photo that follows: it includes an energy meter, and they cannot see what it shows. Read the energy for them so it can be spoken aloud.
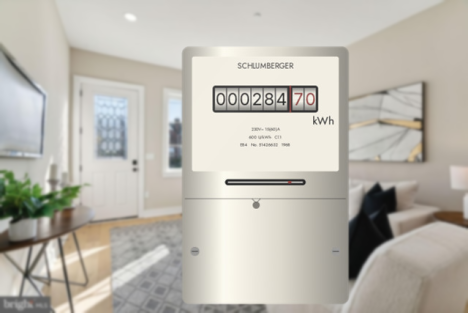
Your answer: 284.70 kWh
